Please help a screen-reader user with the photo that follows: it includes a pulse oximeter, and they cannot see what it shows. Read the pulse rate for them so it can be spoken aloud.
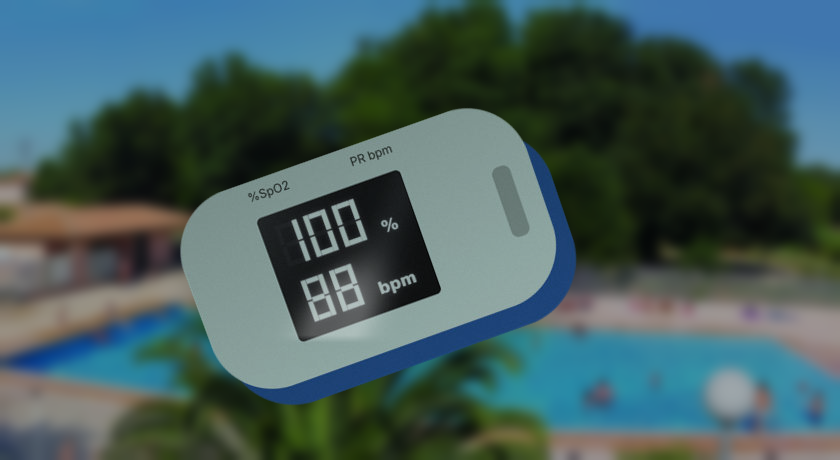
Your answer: 88 bpm
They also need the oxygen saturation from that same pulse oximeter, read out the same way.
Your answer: 100 %
